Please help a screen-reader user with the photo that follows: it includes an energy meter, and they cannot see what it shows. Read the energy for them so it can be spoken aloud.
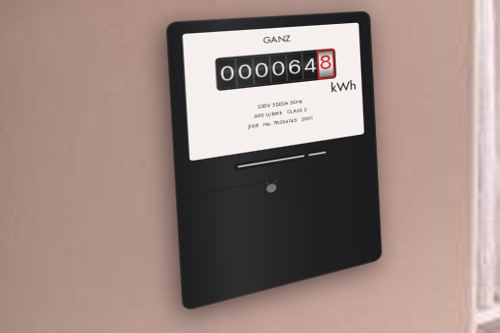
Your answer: 64.8 kWh
